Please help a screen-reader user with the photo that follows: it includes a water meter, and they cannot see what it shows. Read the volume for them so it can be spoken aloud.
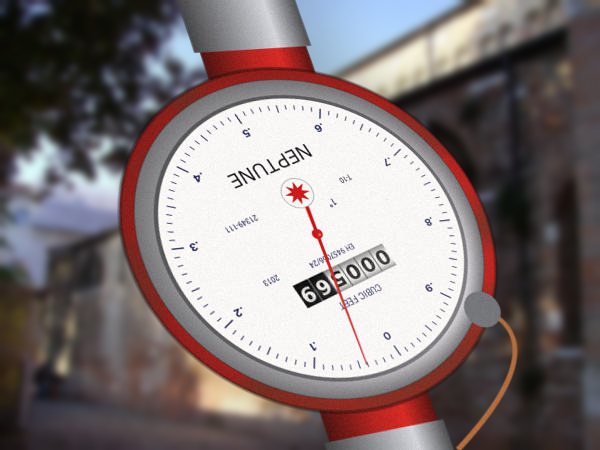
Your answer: 569.04 ft³
